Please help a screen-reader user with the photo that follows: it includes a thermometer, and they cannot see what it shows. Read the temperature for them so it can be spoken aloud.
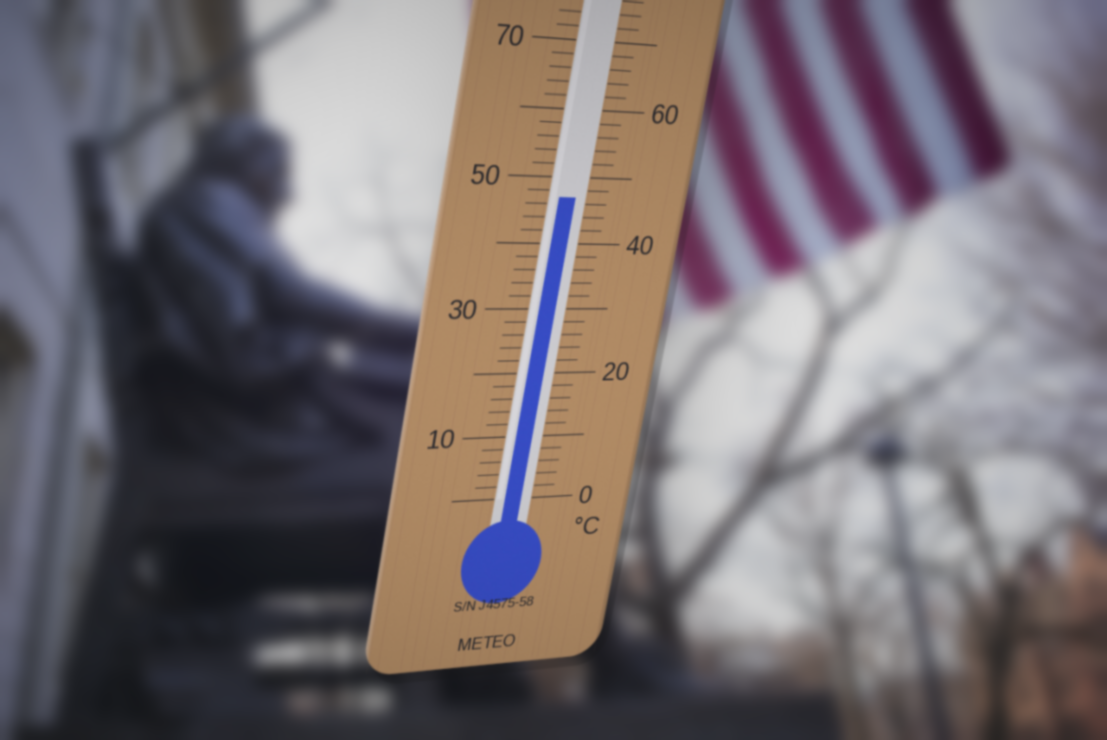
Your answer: 47 °C
